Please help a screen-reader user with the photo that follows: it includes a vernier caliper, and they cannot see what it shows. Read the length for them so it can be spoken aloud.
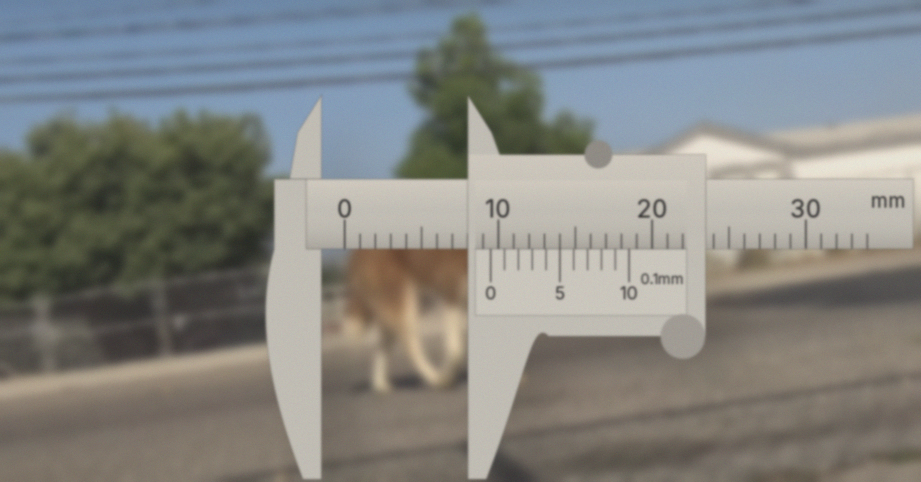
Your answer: 9.5 mm
